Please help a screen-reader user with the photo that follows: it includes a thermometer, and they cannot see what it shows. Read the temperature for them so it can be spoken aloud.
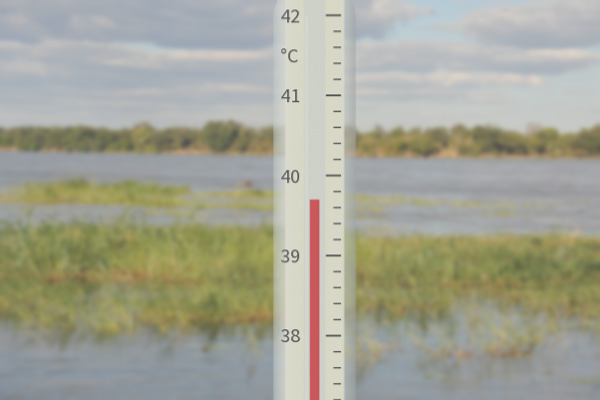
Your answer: 39.7 °C
